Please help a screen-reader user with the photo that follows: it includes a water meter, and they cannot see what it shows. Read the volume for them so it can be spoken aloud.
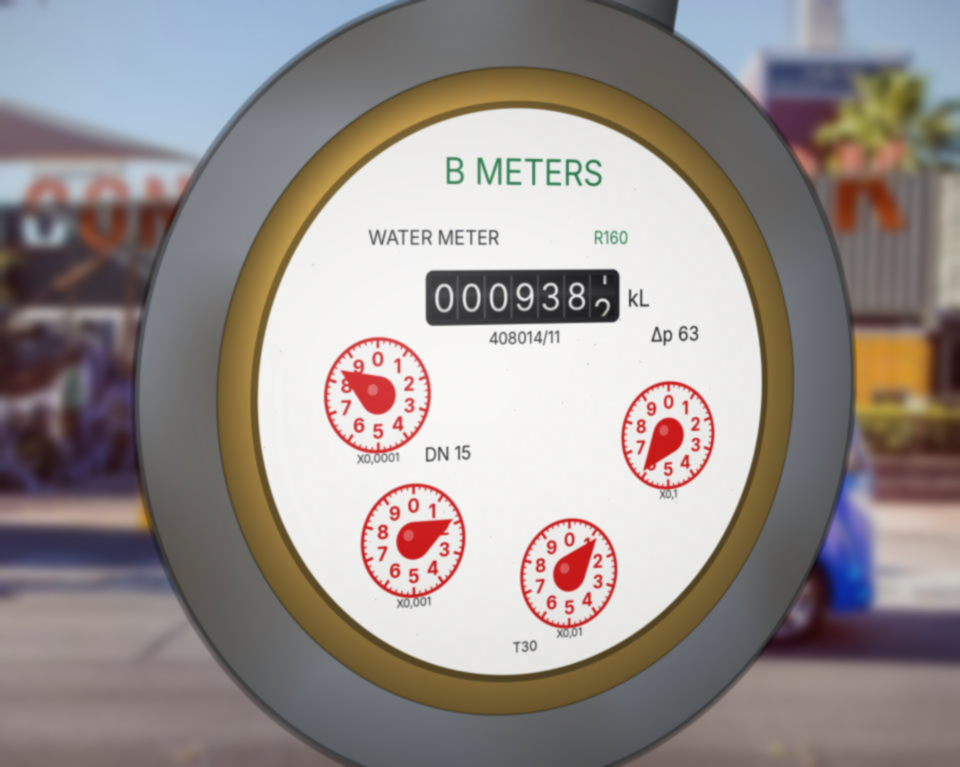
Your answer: 9381.6118 kL
